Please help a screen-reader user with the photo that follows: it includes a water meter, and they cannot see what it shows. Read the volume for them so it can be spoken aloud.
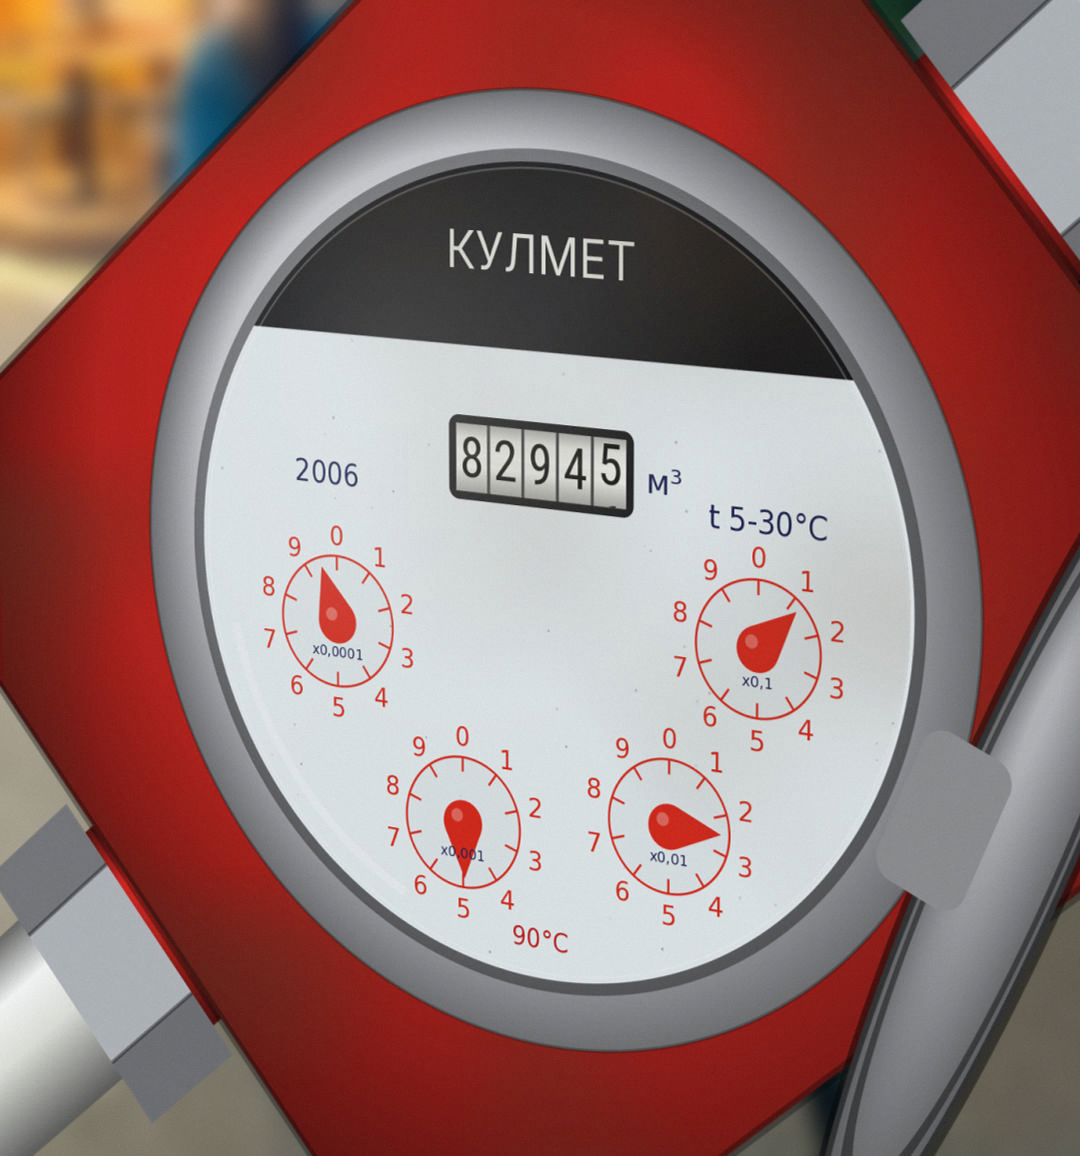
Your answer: 82945.1249 m³
